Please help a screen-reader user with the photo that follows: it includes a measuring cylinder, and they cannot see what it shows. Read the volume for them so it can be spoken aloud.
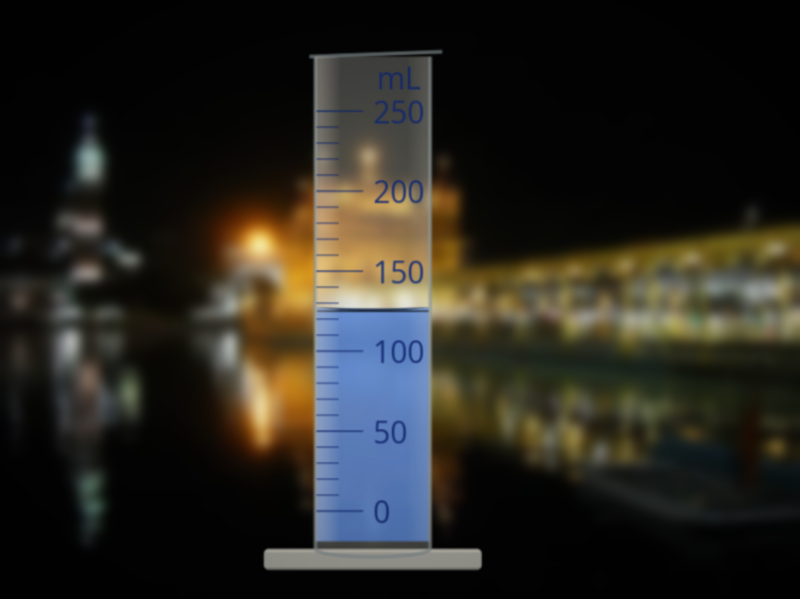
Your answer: 125 mL
